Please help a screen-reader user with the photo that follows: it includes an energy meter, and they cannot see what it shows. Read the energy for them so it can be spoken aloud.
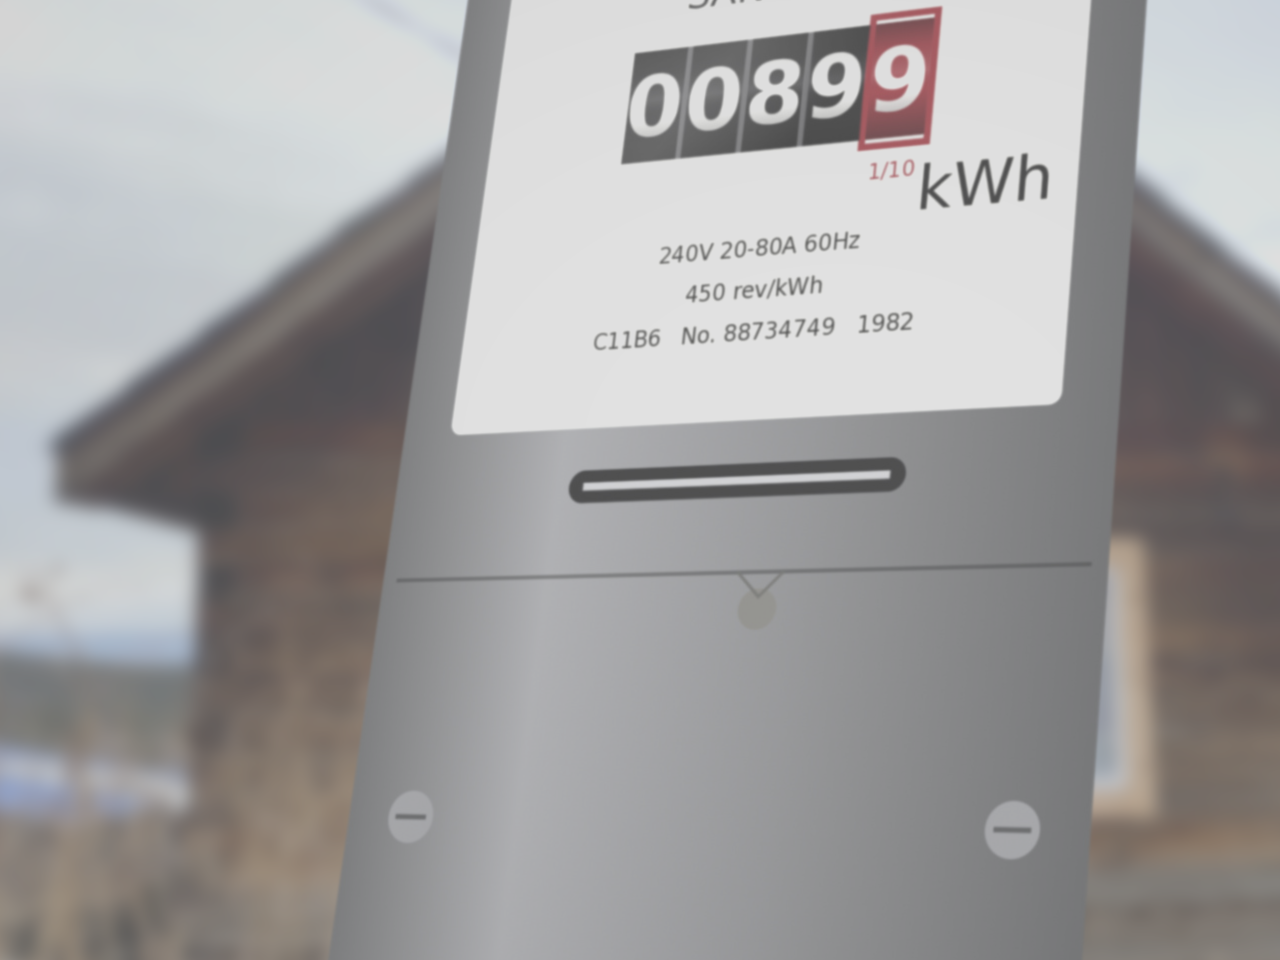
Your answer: 89.9 kWh
